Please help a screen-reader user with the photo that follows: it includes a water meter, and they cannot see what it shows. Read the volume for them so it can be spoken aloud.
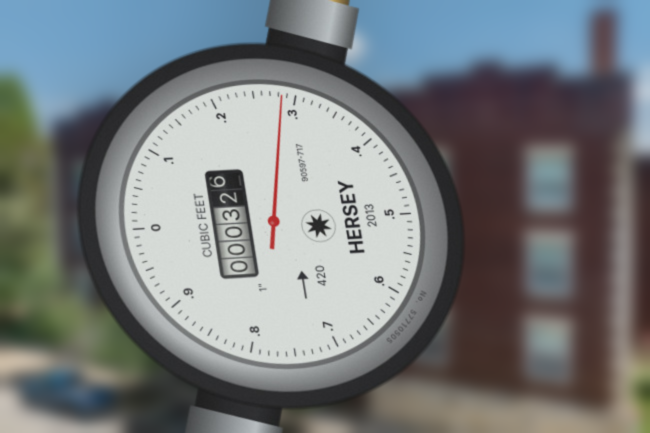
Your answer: 326.28 ft³
